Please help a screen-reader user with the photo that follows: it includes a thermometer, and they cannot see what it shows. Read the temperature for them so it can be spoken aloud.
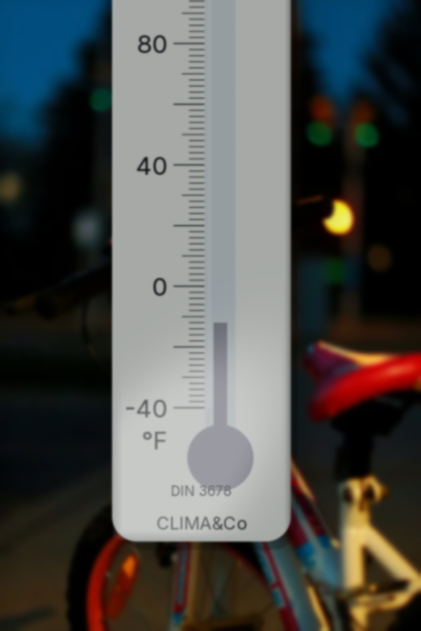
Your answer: -12 °F
